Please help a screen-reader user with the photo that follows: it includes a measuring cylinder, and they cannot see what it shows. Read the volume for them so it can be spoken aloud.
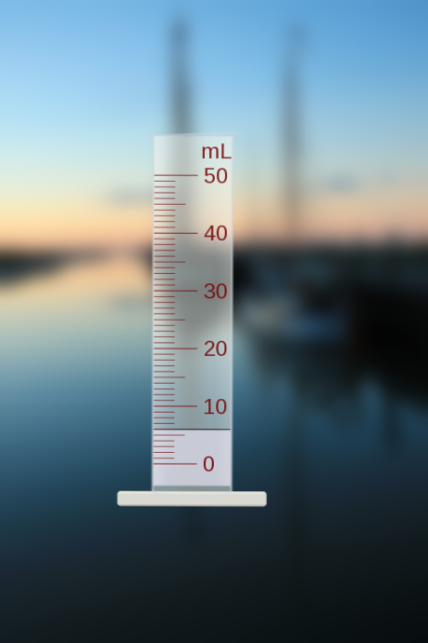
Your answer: 6 mL
